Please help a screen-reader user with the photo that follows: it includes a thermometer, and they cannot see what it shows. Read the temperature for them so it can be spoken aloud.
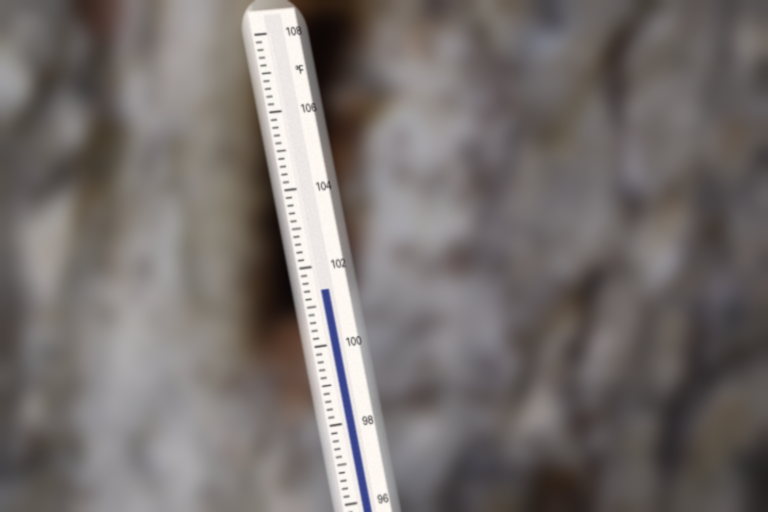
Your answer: 101.4 °F
